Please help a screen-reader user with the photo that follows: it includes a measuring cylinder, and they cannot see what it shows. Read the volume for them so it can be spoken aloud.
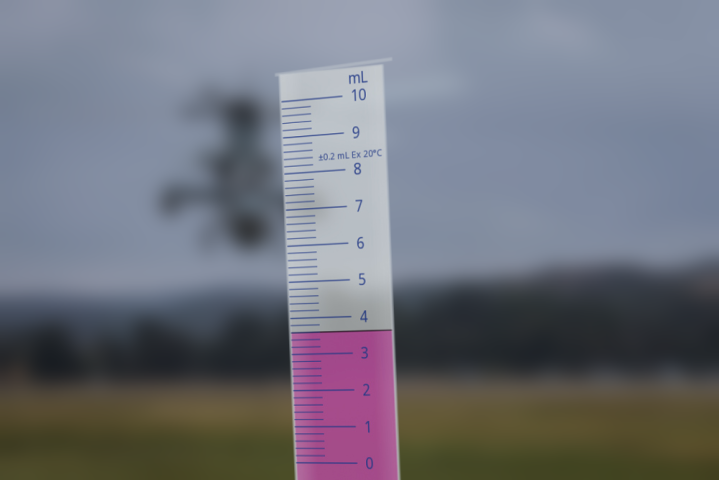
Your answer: 3.6 mL
